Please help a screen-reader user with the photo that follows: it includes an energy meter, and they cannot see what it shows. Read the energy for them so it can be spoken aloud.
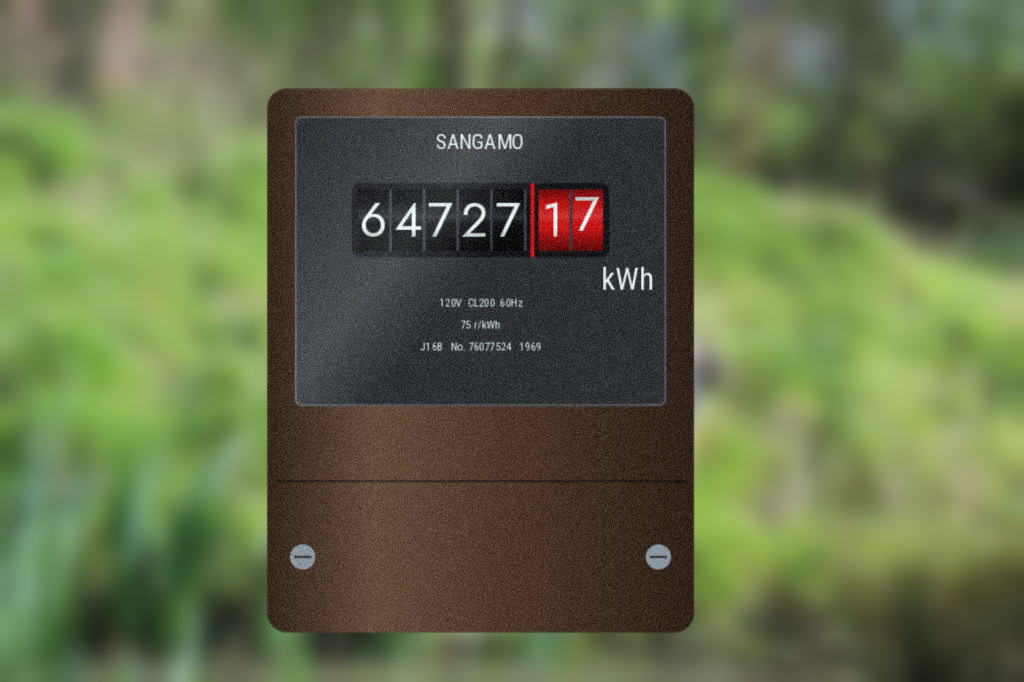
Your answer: 64727.17 kWh
